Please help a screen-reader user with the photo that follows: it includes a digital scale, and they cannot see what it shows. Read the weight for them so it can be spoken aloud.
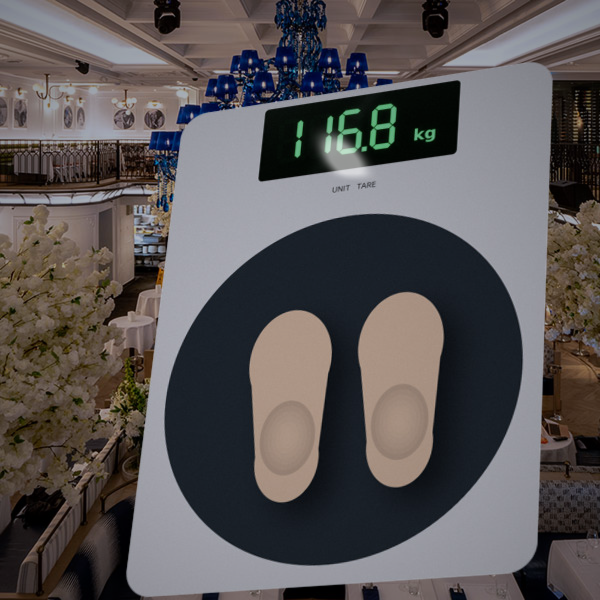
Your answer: 116.8 kg
